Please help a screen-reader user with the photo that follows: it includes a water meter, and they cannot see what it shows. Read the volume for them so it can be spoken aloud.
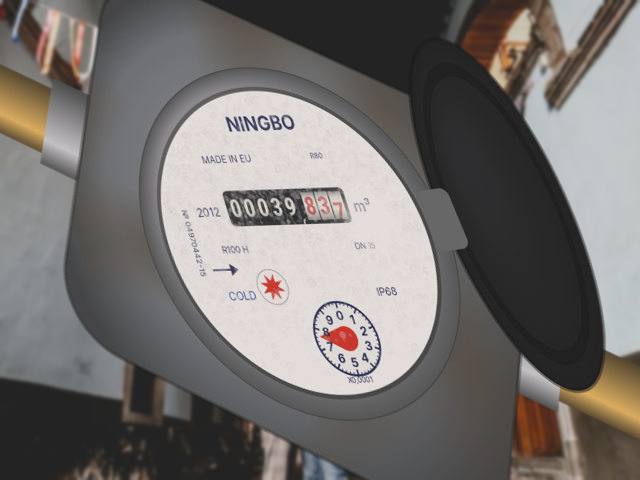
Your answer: 39.8367 m³
